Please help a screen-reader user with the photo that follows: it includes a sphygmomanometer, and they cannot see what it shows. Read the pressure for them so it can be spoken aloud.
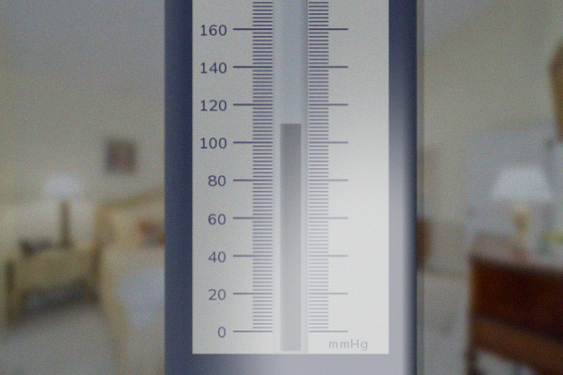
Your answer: 110 mmHg
